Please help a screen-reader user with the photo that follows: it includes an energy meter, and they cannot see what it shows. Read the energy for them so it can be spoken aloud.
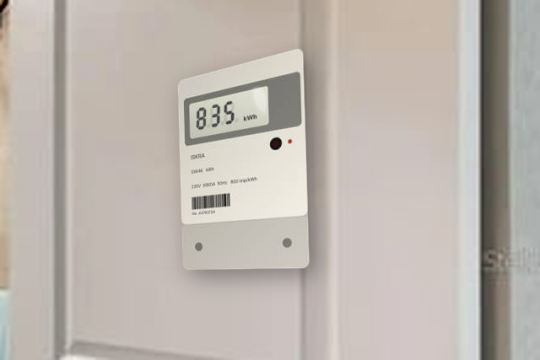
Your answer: 835 kWh
